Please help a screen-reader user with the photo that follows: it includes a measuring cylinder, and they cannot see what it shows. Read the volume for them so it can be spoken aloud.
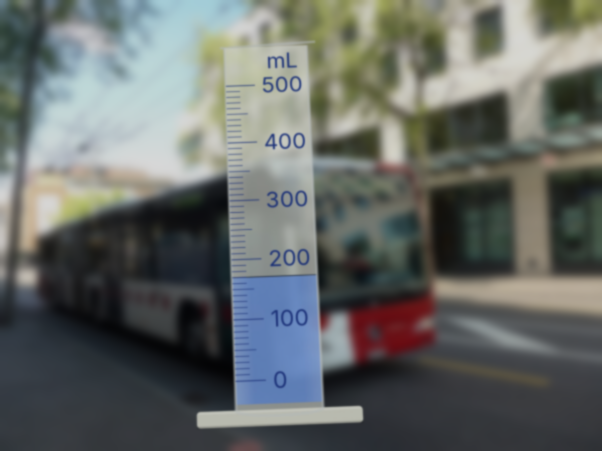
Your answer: 170 mL
